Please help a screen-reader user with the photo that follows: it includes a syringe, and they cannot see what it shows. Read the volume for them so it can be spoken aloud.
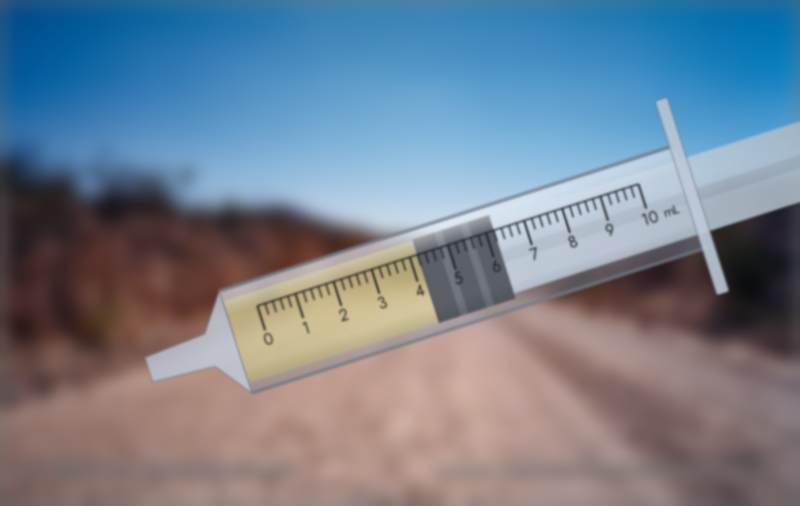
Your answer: 4.2 mL
